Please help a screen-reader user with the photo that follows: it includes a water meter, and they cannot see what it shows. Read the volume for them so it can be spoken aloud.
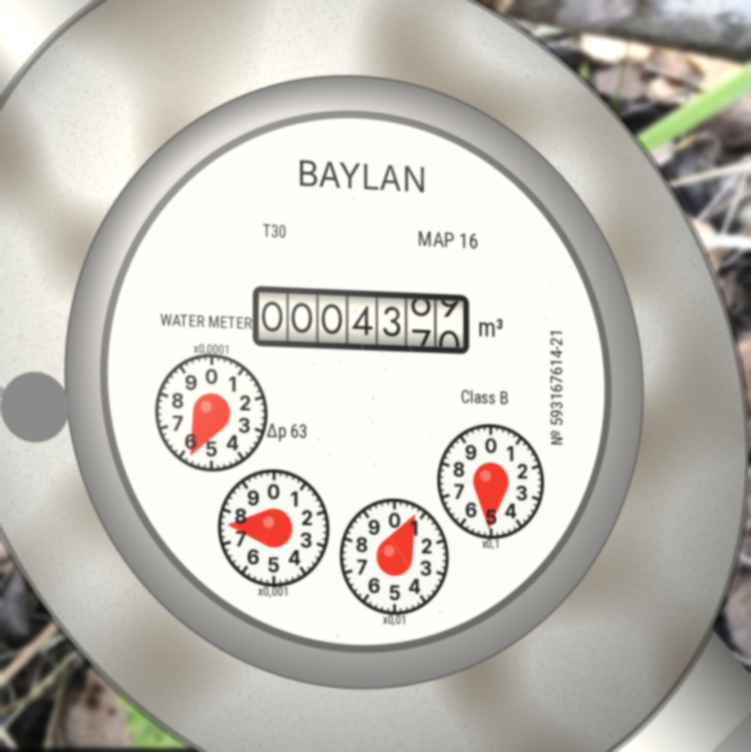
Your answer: 4369.5075 m³
